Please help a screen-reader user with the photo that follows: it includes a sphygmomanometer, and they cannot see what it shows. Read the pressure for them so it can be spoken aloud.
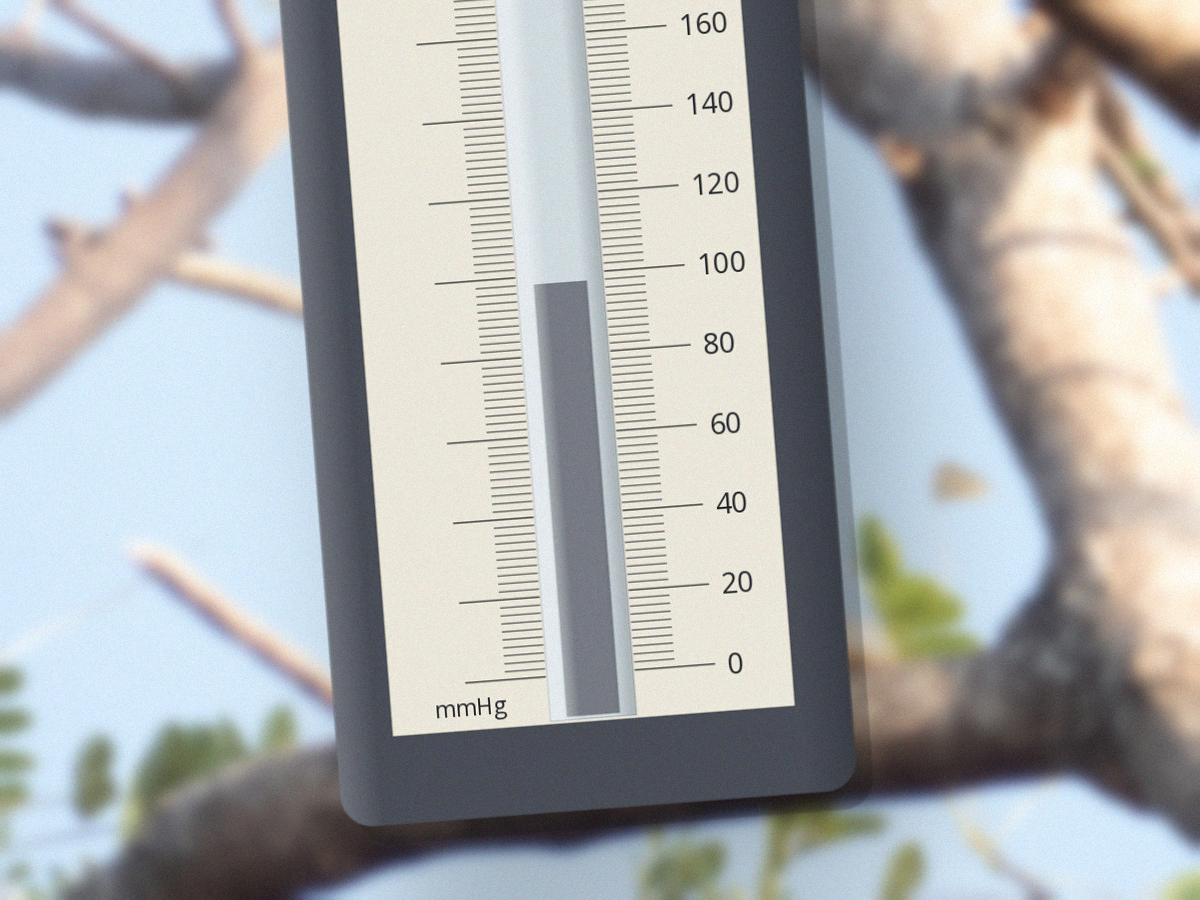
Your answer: 98 mmHg
